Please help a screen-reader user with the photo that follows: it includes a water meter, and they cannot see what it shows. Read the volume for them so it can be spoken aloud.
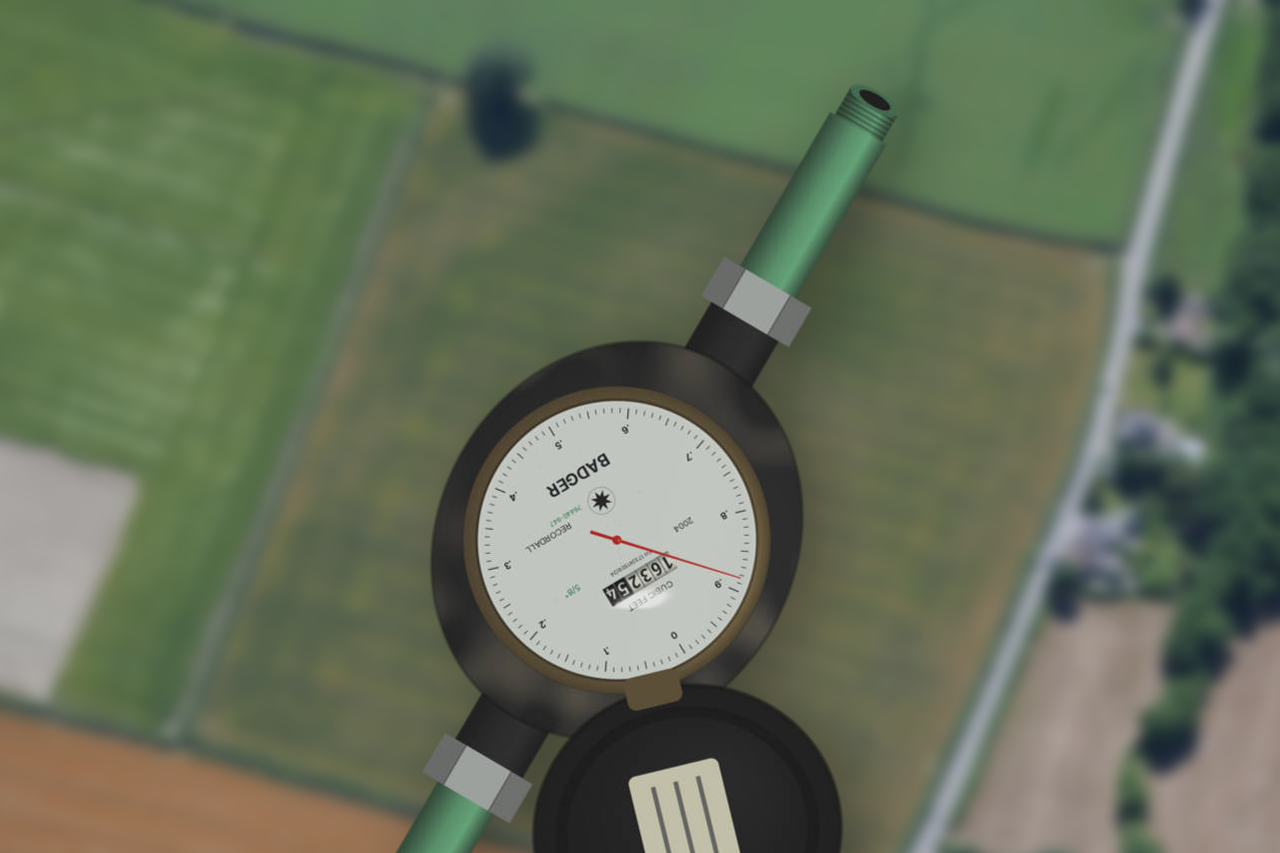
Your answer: 163253.88 ft³
